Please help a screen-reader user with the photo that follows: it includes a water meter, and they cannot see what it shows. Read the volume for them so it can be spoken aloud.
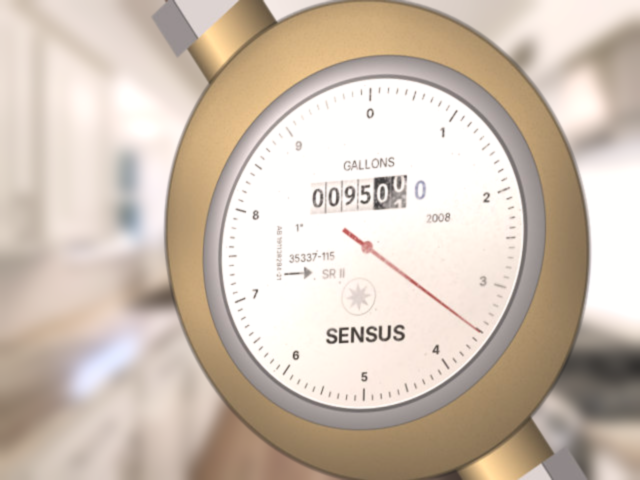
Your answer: 95003.5 gal
